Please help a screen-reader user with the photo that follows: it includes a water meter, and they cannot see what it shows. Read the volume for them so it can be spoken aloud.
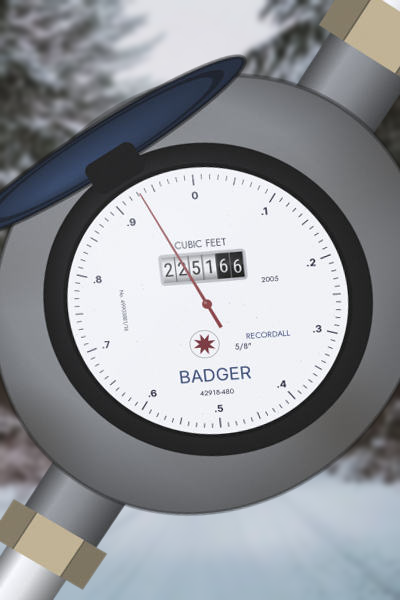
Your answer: 225165.93 ft³
